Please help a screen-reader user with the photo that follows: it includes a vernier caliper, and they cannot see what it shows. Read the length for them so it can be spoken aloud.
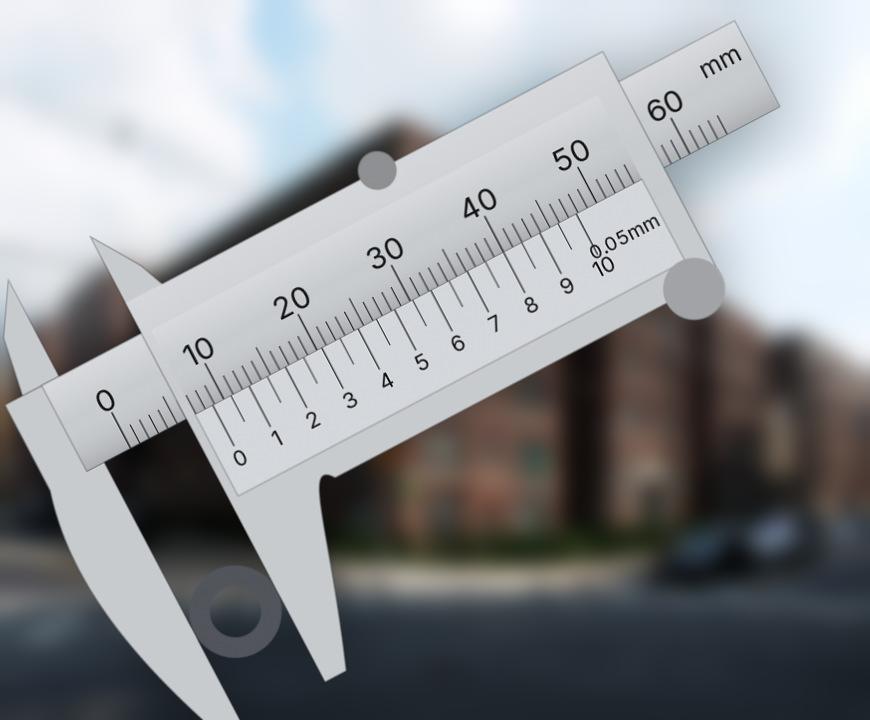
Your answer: 8.8 mm
